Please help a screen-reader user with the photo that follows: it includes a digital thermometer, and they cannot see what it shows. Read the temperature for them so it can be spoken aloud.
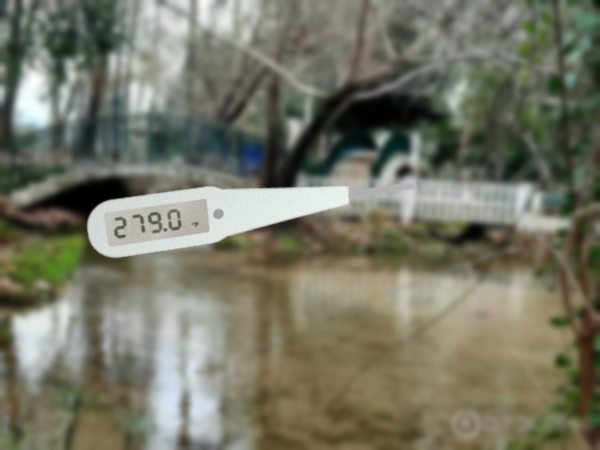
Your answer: 279.0 °F
